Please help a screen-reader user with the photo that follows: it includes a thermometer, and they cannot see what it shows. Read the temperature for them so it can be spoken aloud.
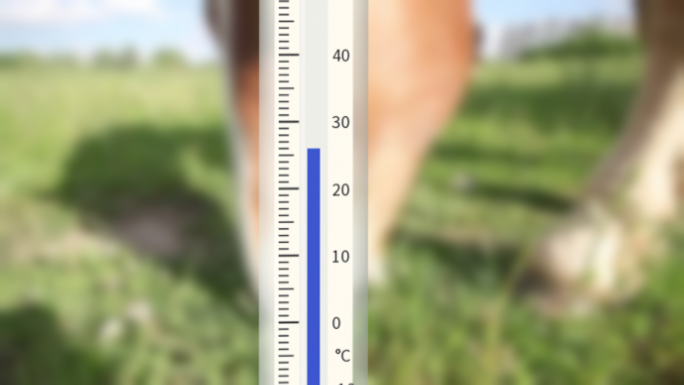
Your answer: 26 °C
